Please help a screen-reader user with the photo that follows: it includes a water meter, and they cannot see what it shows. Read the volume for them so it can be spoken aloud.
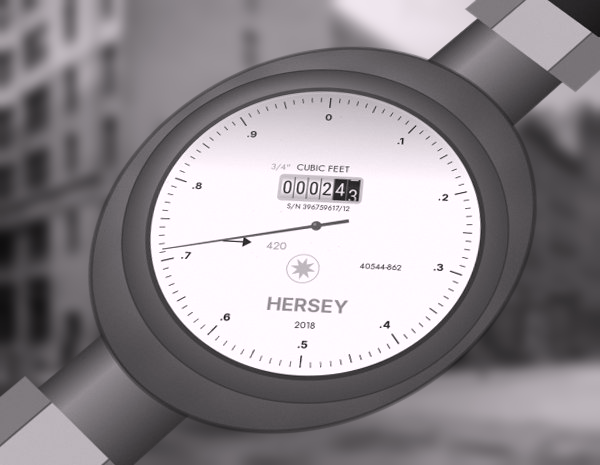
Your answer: 242.71 ft³
